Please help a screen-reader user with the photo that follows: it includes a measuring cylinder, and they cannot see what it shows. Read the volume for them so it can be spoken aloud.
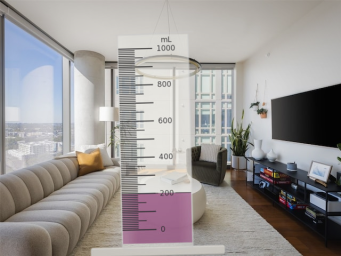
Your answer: 200 mL
